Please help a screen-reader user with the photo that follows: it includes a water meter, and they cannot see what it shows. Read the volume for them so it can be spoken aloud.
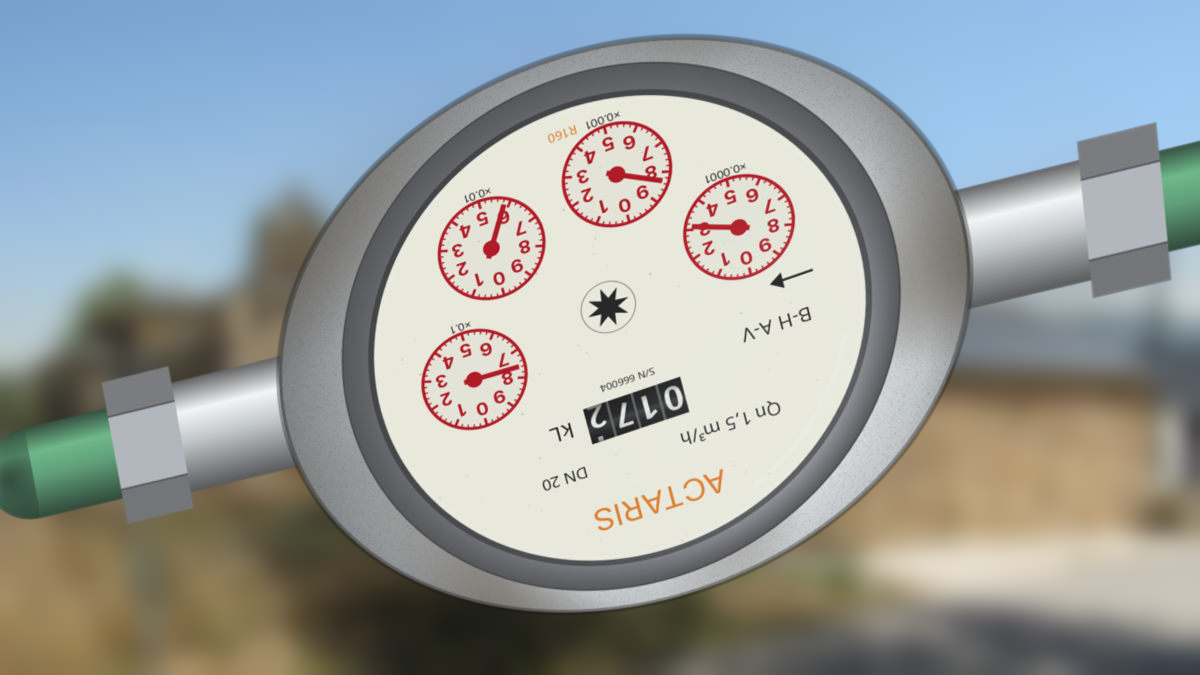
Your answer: 171.7583 kL
